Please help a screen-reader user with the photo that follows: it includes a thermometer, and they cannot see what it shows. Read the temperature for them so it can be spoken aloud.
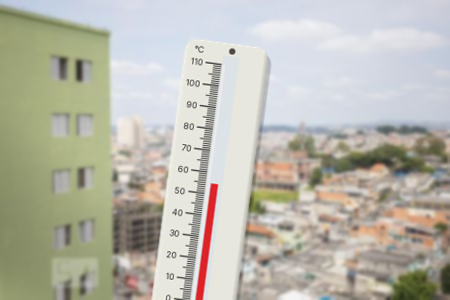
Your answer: 55 °C
